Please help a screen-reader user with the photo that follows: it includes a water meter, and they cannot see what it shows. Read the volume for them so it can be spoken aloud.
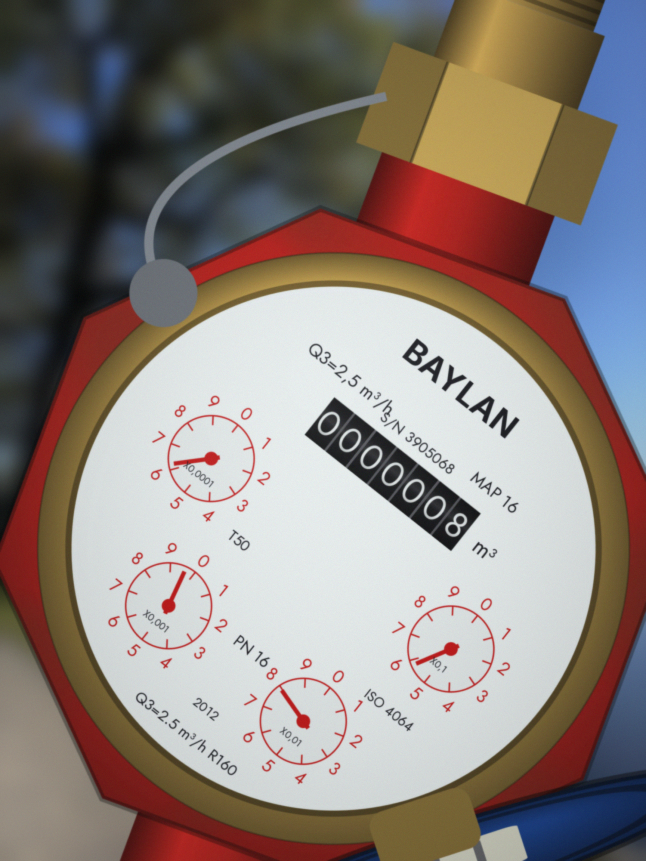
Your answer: 8.5796 m³
